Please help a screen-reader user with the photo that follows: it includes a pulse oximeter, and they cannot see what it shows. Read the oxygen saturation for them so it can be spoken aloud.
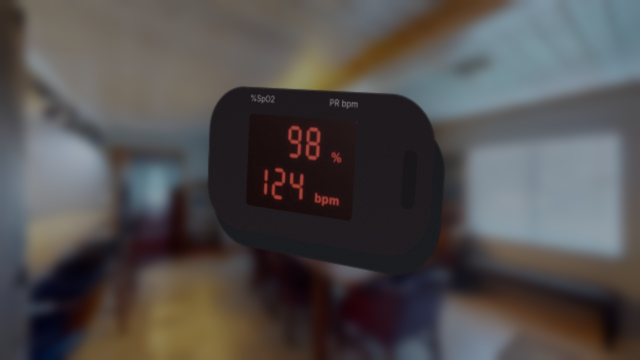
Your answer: 98 %
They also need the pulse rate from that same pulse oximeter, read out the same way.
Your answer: 124 bpm
